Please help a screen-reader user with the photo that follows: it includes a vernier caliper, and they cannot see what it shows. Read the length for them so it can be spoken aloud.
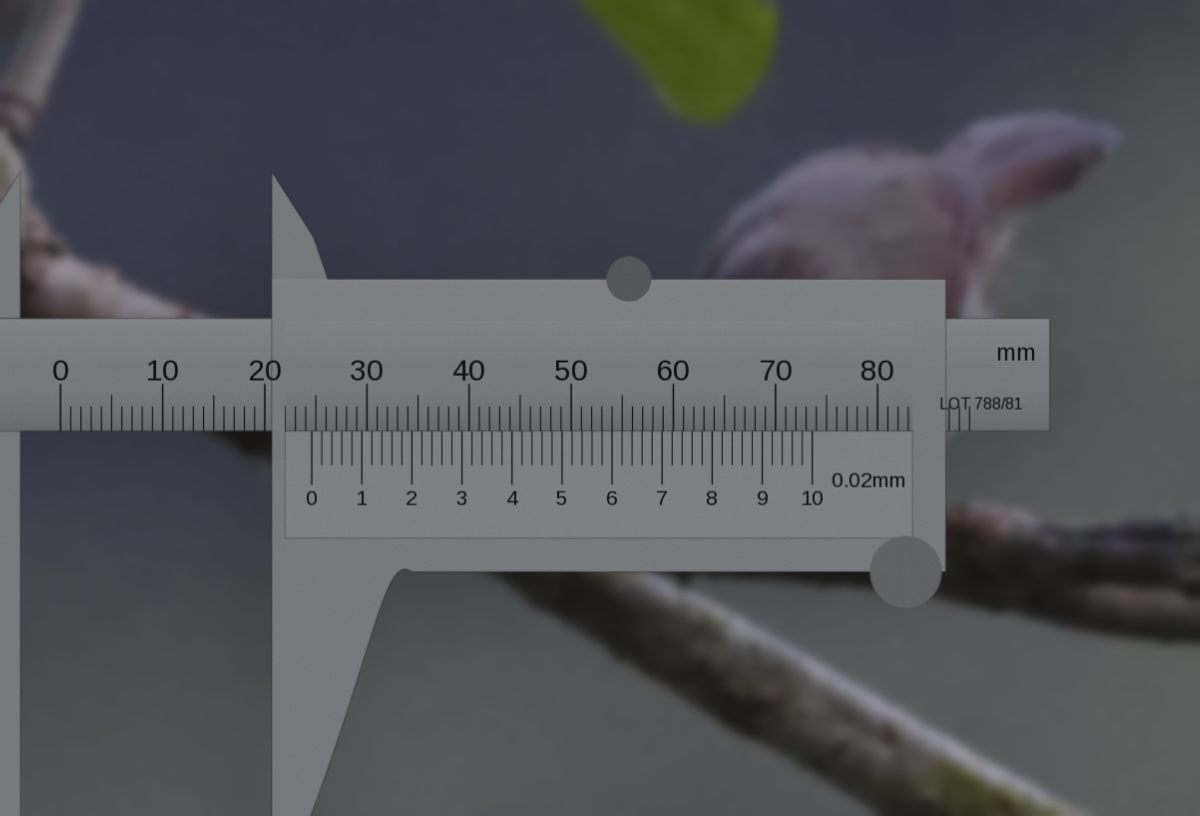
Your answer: 24.6 mm
